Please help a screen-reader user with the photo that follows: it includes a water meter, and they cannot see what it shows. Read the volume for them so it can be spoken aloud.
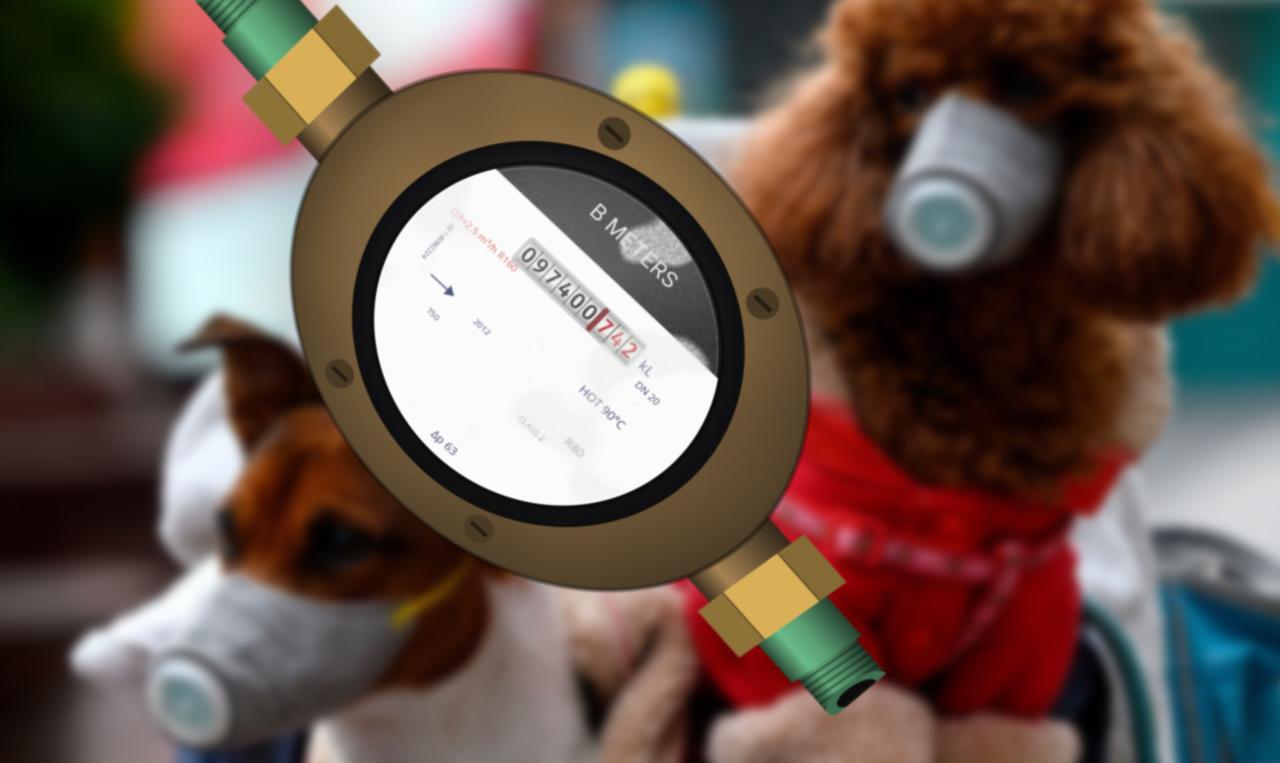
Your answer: 97400.742 kL
